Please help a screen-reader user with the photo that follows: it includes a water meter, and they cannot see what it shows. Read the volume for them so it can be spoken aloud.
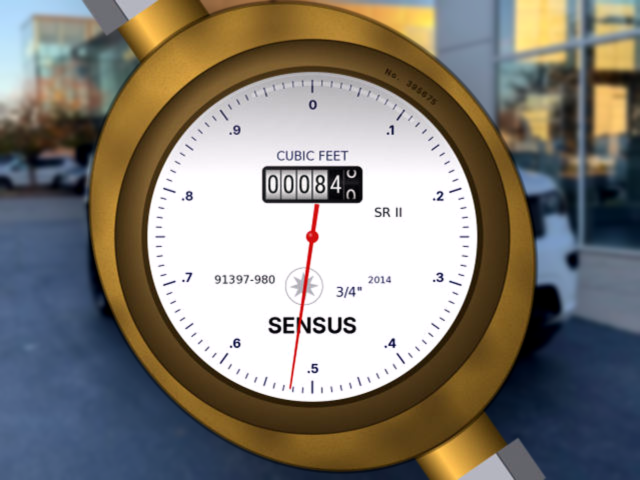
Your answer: 848.52 ft³
